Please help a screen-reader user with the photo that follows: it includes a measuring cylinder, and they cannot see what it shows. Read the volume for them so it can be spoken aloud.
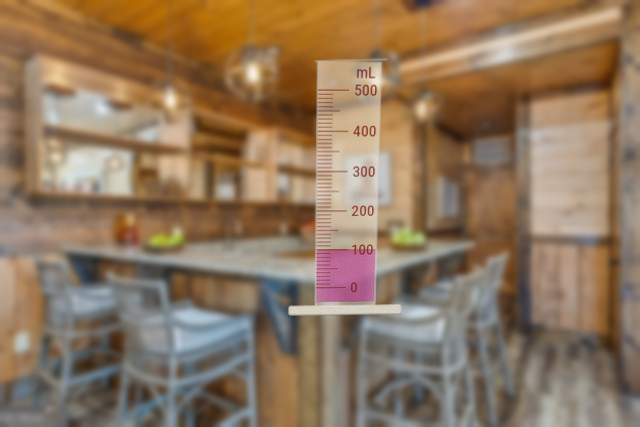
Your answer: 100 mL
